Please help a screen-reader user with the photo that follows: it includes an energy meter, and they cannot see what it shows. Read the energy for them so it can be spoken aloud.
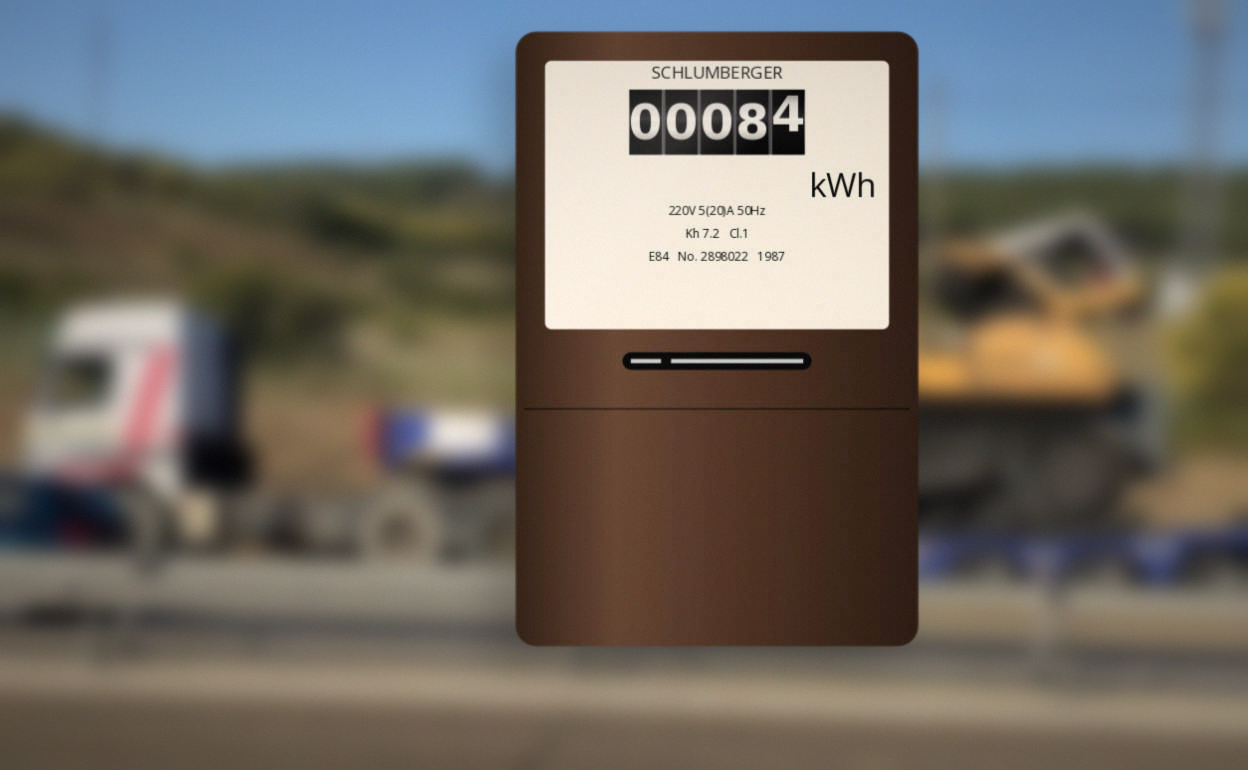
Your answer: 84 kWh
